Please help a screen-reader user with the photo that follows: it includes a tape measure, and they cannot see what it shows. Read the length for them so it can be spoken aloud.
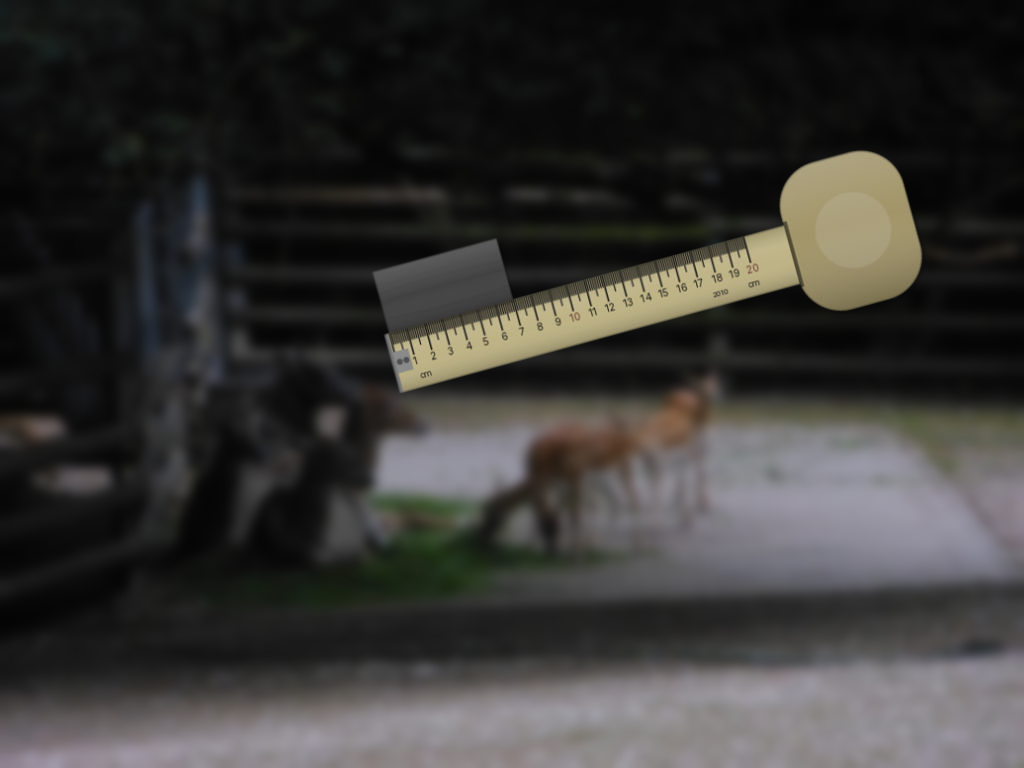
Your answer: 7 cm
